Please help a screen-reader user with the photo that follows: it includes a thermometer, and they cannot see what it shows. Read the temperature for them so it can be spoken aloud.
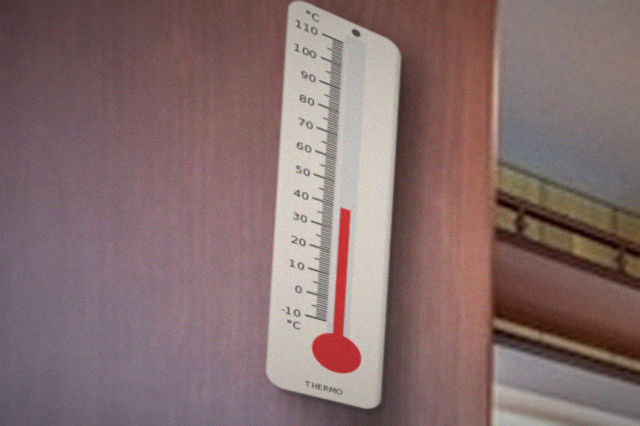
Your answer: 40 °C
